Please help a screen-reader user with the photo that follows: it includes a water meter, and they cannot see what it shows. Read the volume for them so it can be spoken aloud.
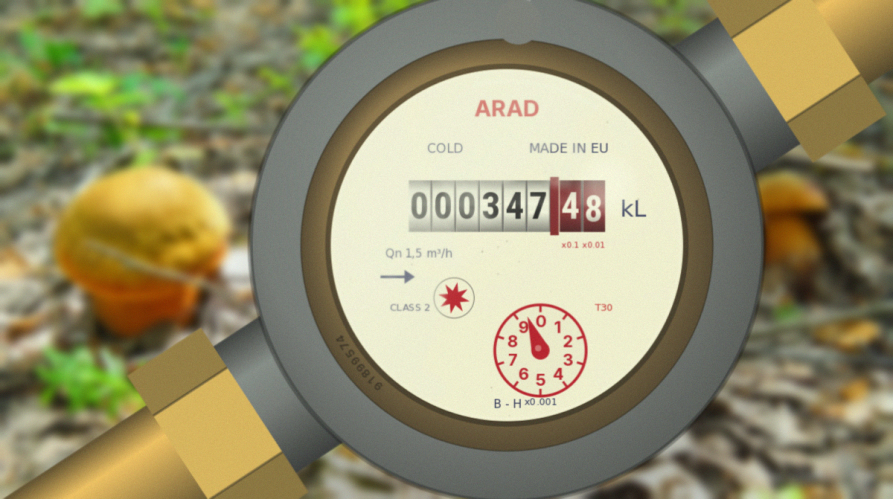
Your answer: 347.479 kL
